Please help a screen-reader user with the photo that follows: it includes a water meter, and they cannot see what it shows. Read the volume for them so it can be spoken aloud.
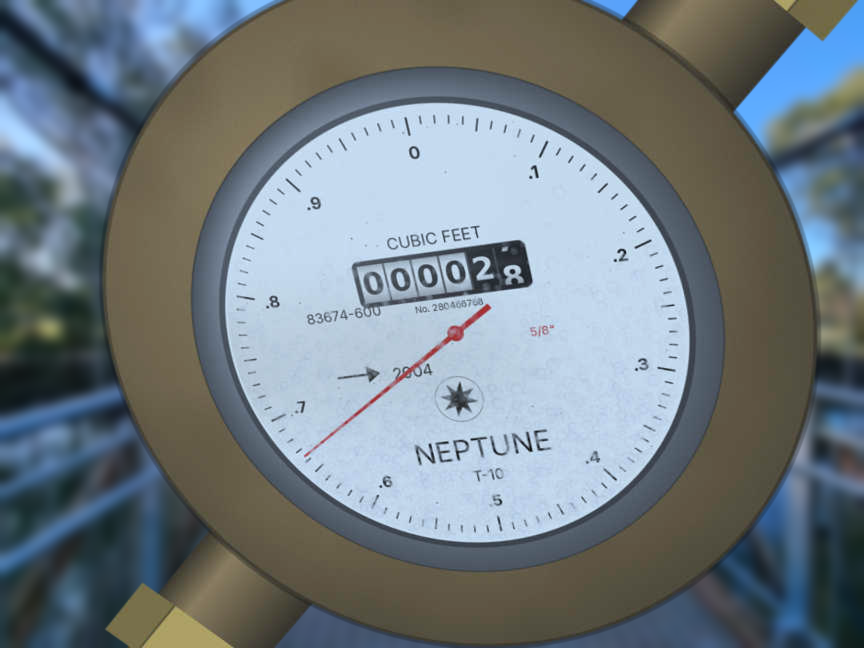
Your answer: 27.66 ft³
